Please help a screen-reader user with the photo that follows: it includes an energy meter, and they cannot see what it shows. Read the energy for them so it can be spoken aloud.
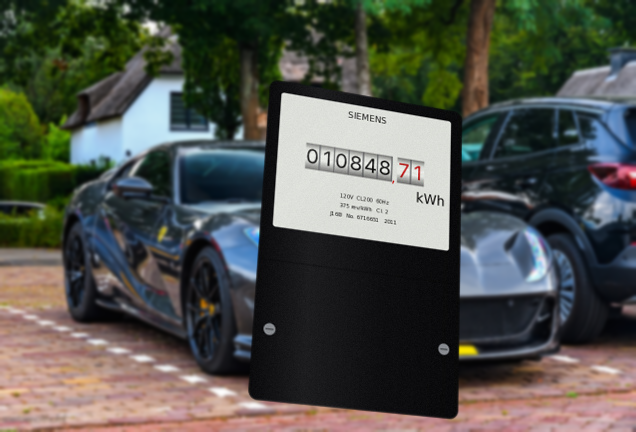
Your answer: 10848.71 kWh
